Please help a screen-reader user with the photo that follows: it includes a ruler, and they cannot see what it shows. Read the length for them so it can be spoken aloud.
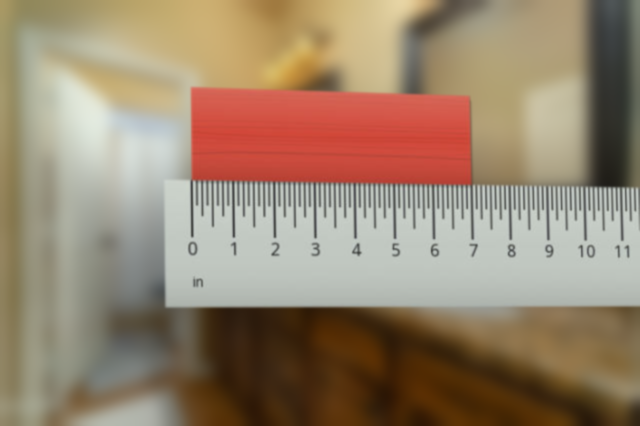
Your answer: 7 in
